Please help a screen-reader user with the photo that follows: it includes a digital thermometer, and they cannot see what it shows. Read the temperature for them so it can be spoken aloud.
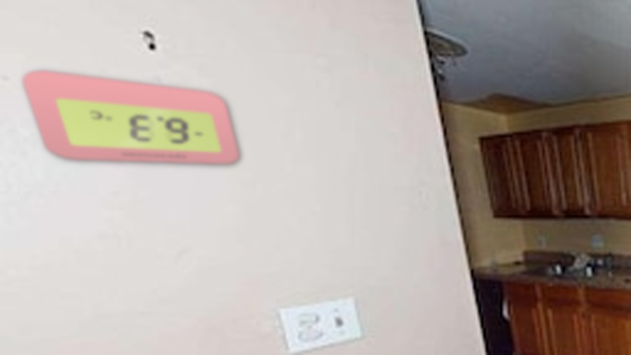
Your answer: -6.3 °C
